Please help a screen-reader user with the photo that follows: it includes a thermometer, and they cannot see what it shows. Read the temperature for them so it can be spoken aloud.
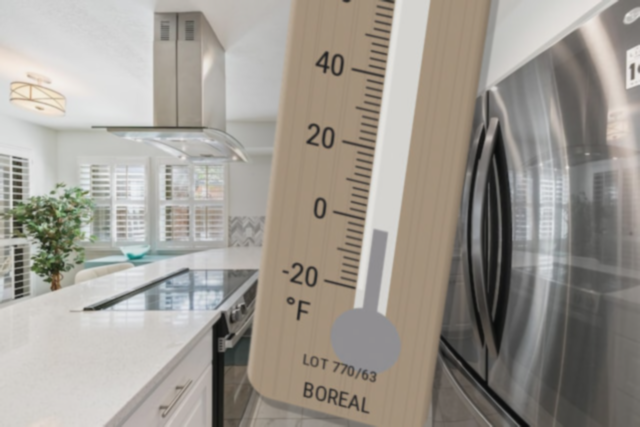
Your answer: -2 °F
